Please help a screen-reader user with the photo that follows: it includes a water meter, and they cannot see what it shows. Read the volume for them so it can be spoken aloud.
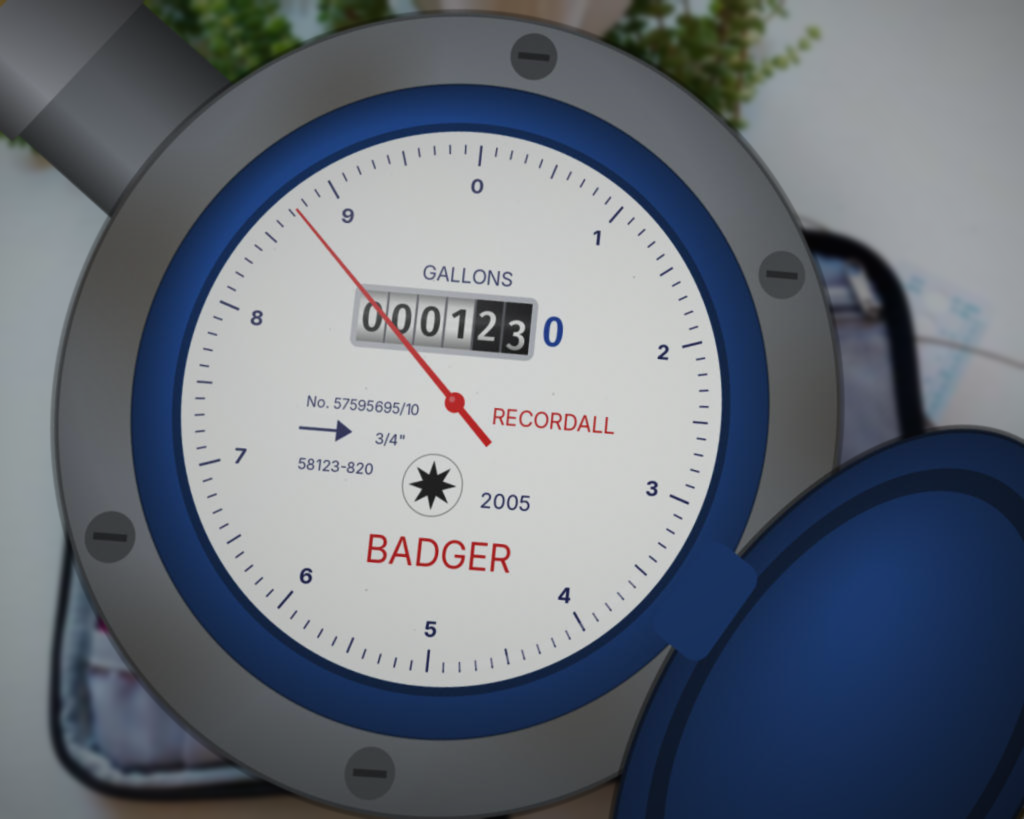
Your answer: 1228.7 gal
